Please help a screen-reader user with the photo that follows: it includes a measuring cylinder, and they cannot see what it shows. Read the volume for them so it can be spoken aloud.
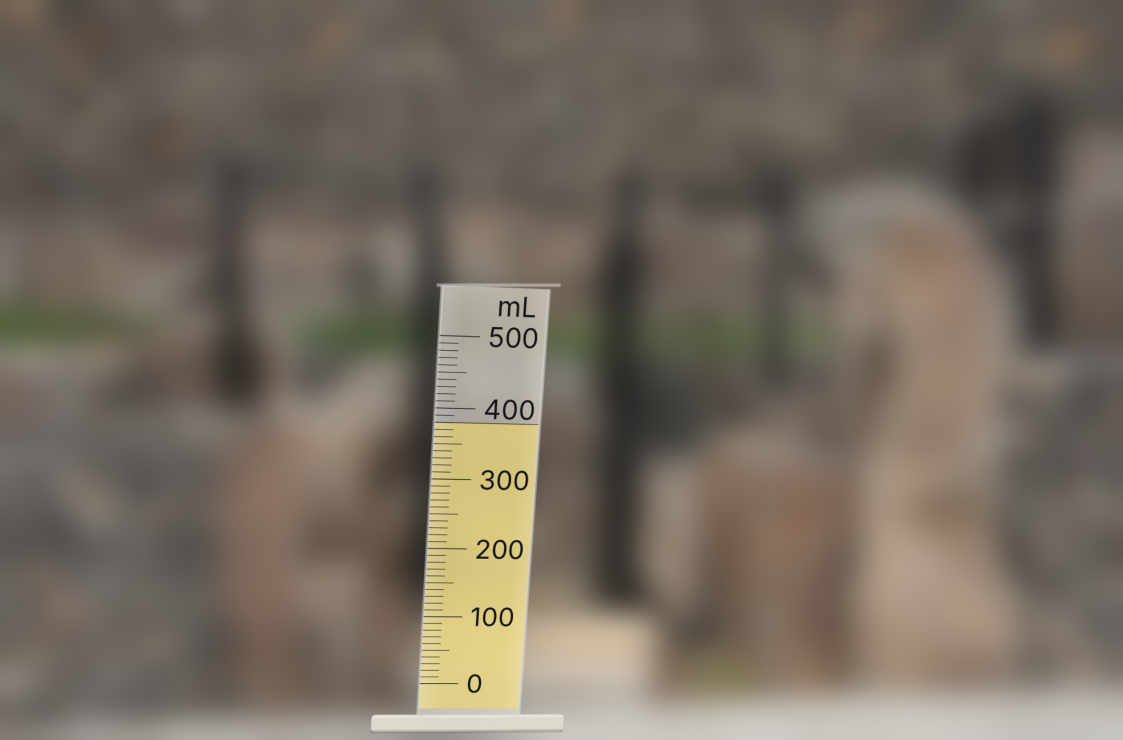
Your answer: 380 mL
